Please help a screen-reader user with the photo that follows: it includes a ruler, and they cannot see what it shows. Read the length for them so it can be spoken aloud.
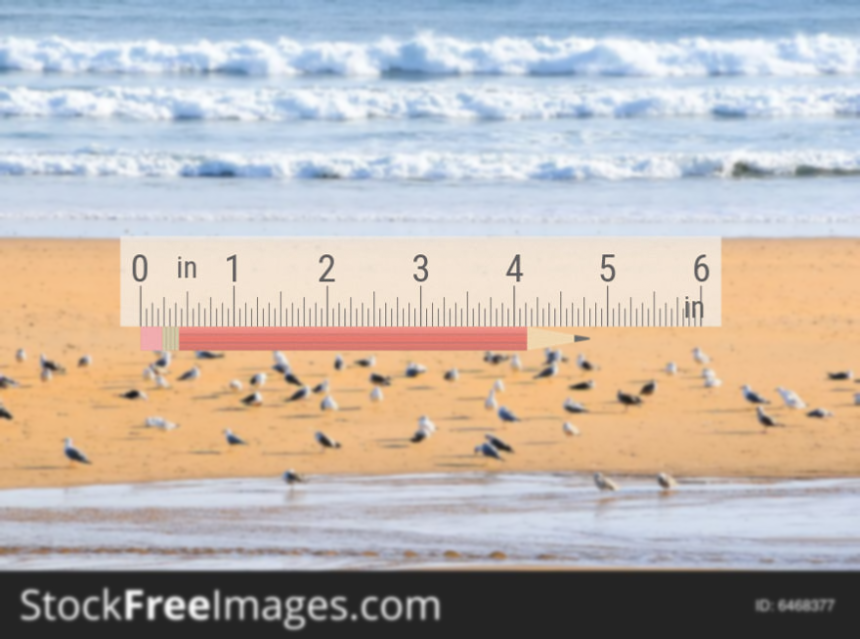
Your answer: 4.8125 in
